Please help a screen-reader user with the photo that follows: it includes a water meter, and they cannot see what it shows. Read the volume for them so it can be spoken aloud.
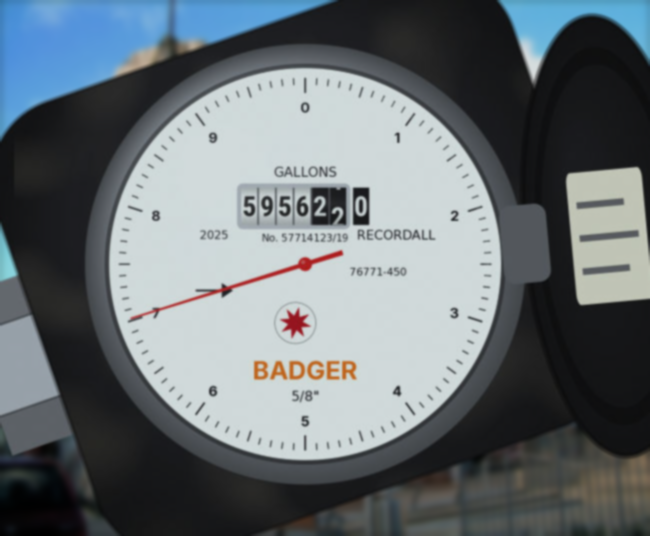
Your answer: 5956217.0 gal
